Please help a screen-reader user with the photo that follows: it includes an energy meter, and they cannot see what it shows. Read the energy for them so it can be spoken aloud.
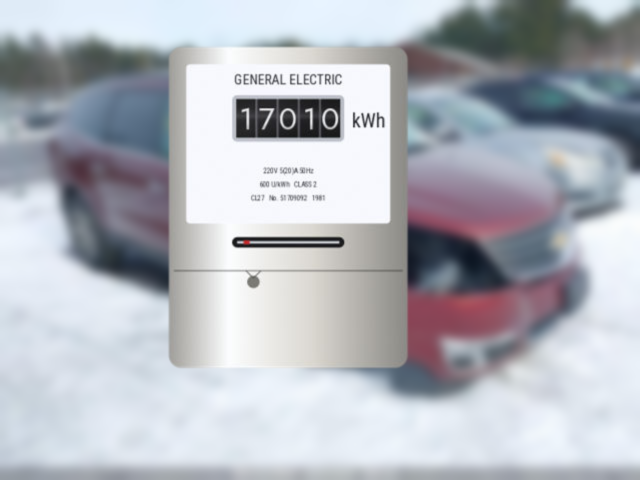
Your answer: 17010 kWh
